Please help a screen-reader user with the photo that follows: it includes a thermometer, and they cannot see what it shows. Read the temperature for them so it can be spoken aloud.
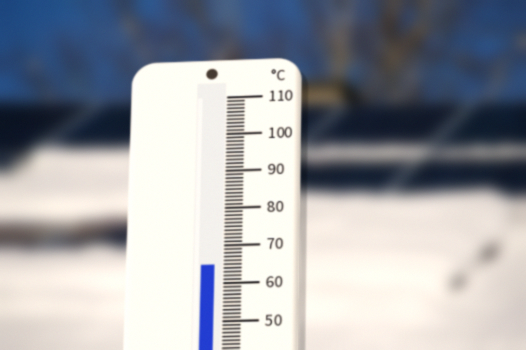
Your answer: 65 °C
